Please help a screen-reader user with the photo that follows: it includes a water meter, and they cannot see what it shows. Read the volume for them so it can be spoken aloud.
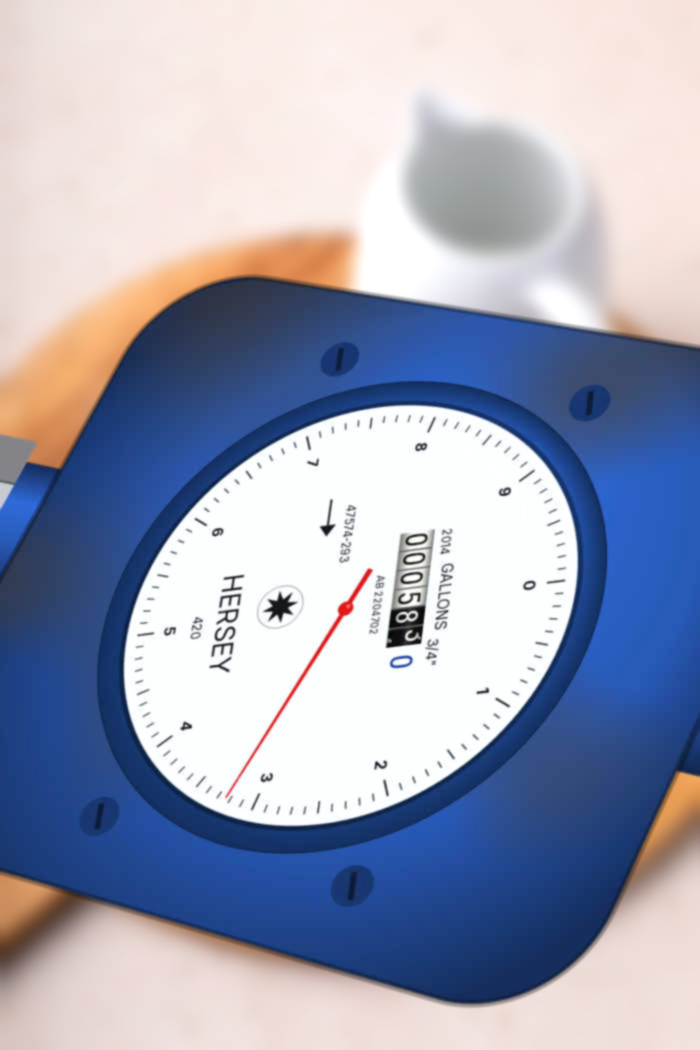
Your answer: 5833.2 gal
